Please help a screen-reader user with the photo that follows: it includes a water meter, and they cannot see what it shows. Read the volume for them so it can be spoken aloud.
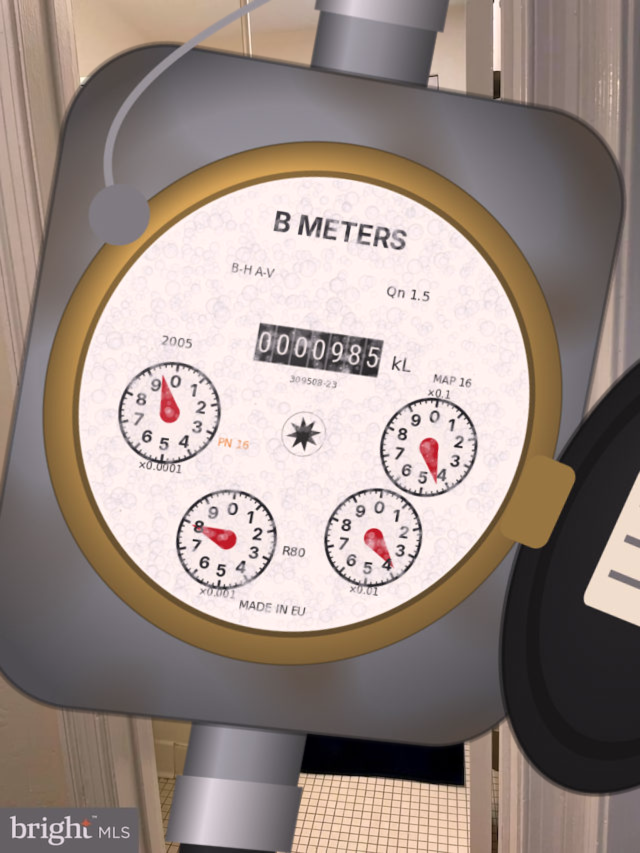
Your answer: 985.4379 kL
